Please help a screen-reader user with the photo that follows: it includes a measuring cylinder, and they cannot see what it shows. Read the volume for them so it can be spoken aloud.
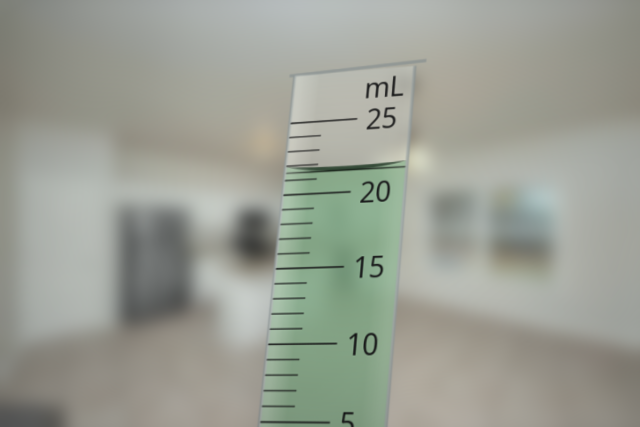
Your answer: 21.5 mL
